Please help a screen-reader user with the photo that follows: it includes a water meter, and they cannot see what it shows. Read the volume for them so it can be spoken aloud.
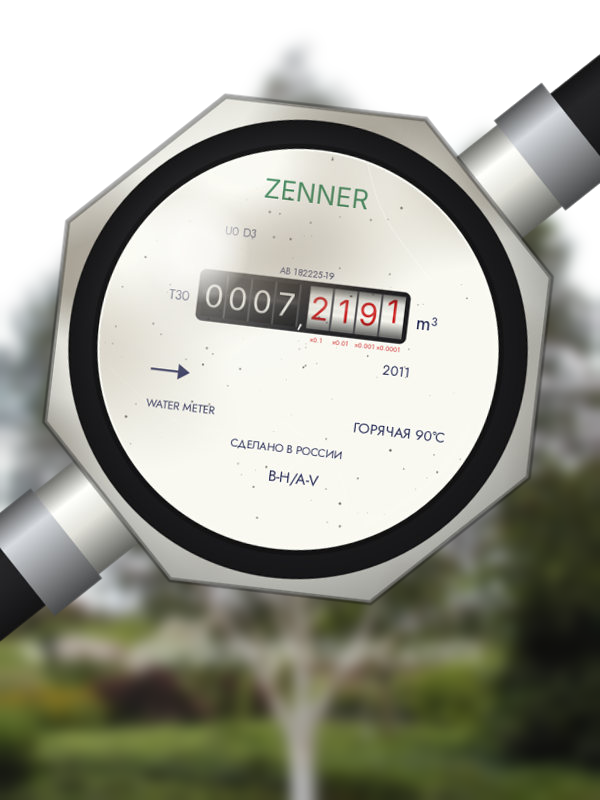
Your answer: 7.2191 m³
